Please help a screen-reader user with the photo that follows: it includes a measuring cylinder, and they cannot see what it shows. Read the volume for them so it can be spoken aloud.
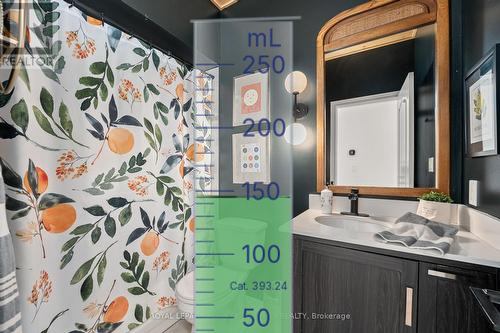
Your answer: 145 mL
